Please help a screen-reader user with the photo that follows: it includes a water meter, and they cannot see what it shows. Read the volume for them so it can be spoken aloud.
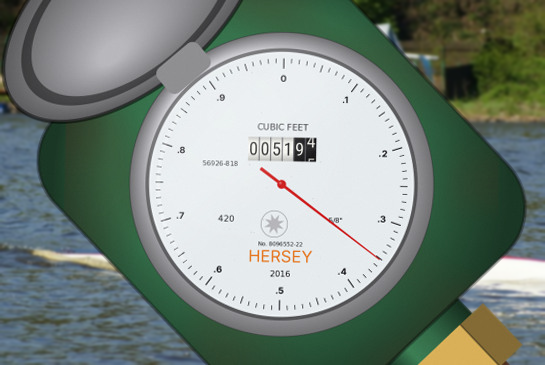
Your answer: 5194.35 ft³
